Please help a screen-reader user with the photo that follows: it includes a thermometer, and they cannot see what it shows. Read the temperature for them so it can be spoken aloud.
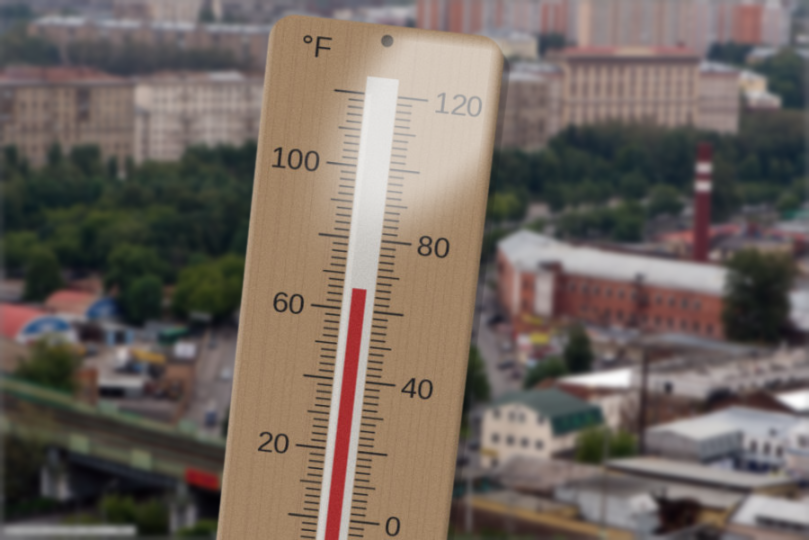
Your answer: 66 °F
